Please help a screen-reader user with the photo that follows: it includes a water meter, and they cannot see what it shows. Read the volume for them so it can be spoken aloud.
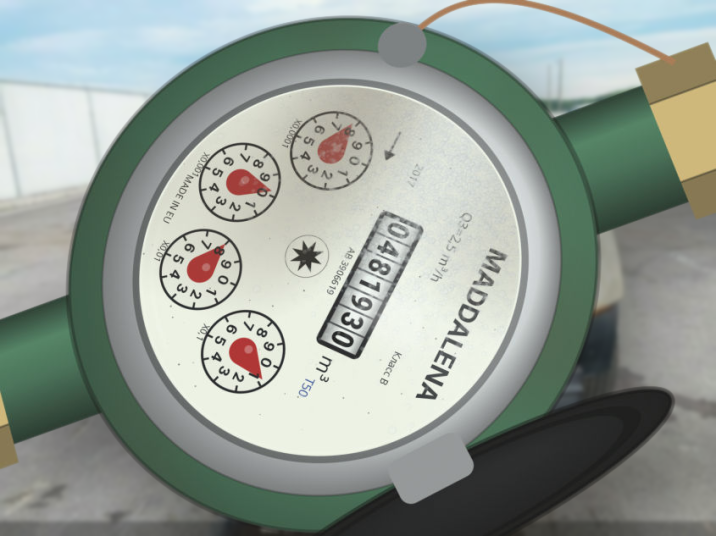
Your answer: 481930.0797 m³
